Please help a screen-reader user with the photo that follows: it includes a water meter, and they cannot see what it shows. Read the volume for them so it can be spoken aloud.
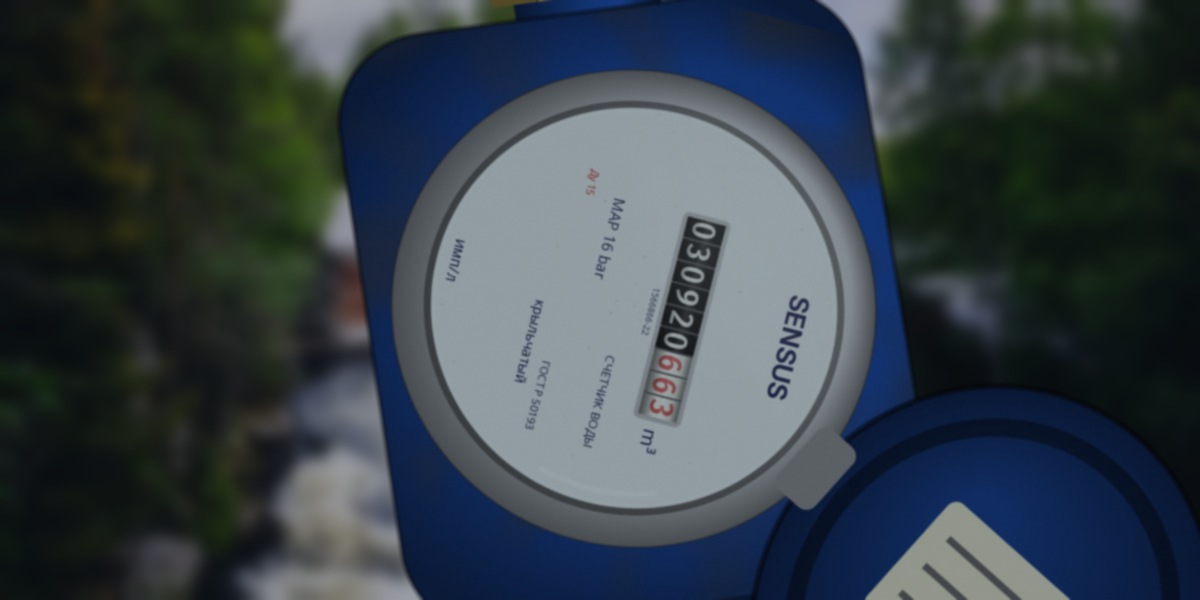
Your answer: 30920.663 m³
